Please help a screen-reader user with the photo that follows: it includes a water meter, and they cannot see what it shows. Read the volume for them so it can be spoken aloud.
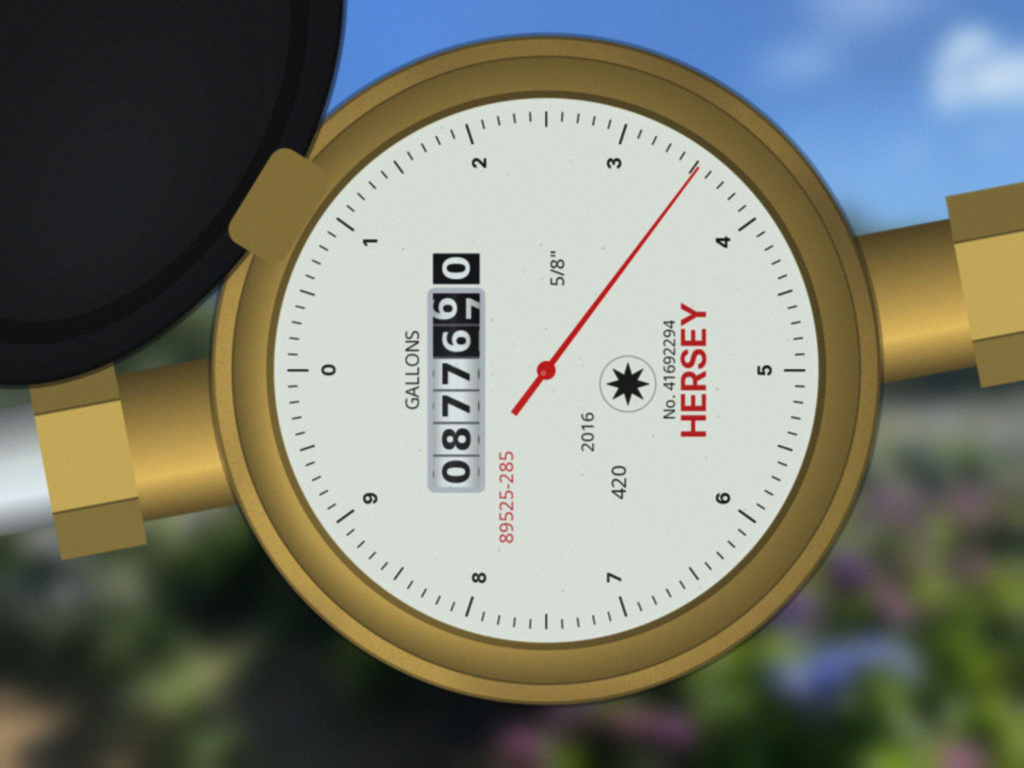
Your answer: 877663.5 gal
